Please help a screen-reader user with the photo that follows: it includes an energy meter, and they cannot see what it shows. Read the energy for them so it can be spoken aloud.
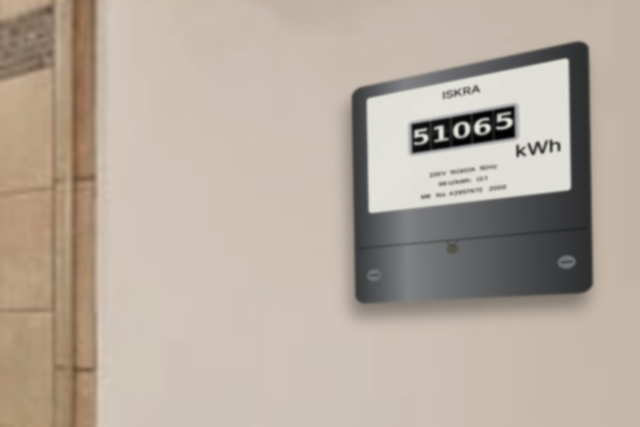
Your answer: 51065 kWh
